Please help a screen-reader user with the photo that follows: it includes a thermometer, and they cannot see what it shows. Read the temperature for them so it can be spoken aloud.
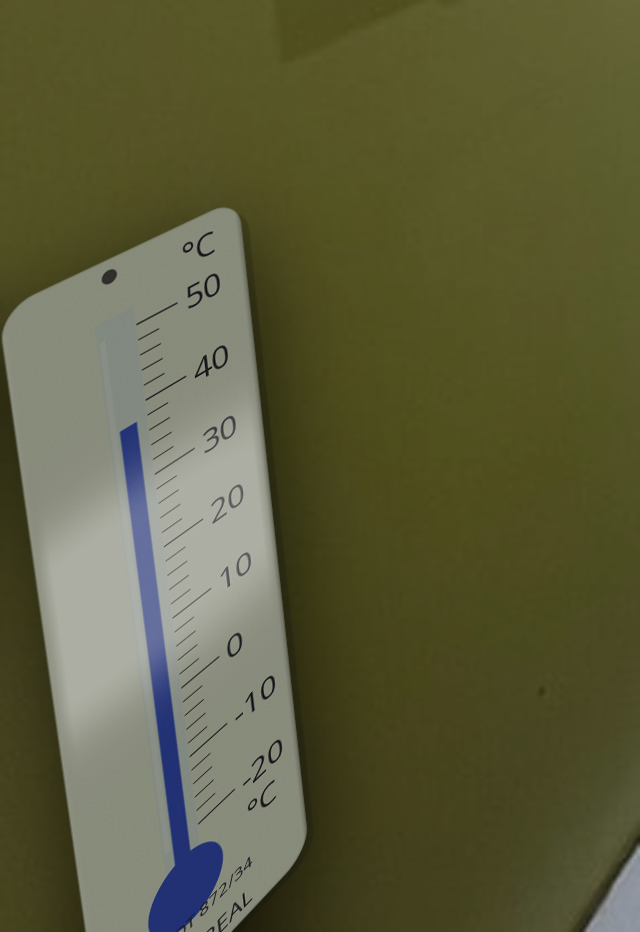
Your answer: 38 °C
